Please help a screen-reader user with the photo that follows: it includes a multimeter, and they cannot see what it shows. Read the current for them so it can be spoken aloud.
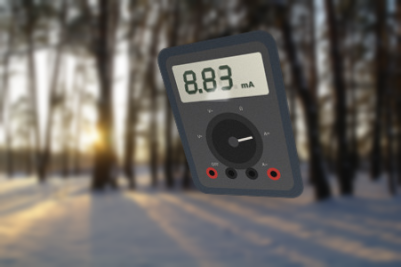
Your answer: 8.83 mA
